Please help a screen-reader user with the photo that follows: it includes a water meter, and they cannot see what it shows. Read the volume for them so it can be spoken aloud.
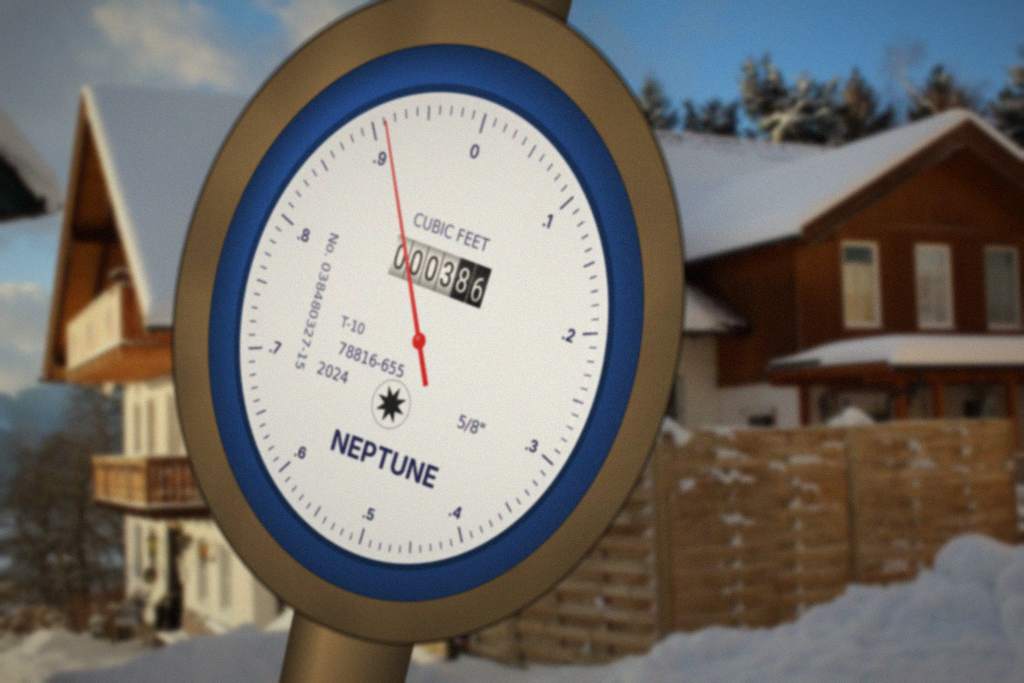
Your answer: 385.91 ft³
